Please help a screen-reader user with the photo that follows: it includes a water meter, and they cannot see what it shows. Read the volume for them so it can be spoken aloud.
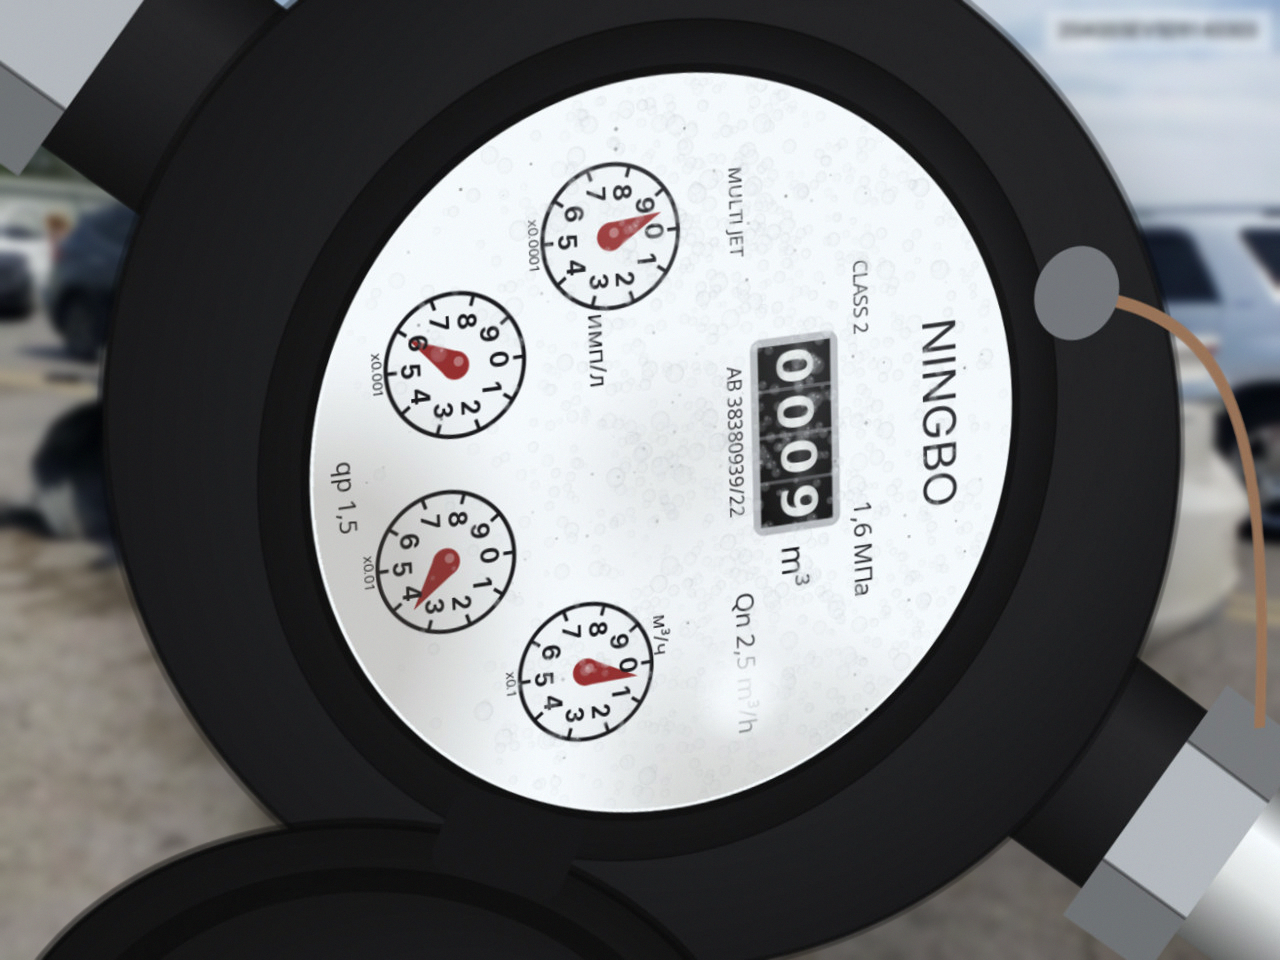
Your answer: 9.0359 m³
